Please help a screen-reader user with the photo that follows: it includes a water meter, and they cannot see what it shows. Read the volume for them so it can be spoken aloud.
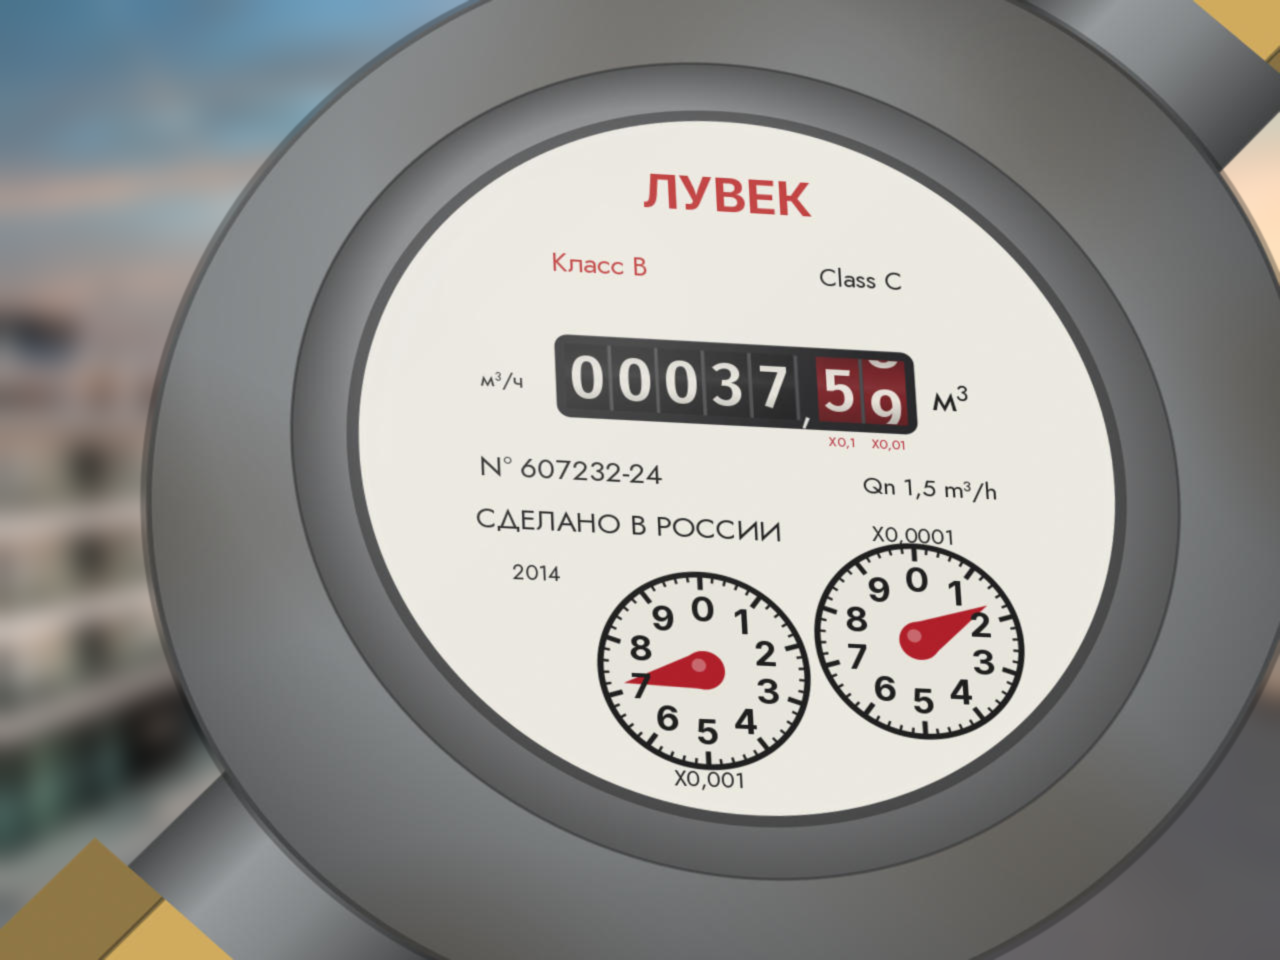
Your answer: 37.5871 m³
